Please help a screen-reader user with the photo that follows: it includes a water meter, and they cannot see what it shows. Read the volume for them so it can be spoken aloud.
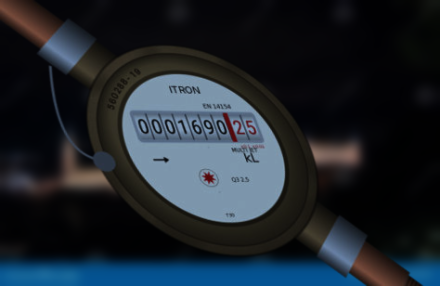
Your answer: 1690.25 kL
